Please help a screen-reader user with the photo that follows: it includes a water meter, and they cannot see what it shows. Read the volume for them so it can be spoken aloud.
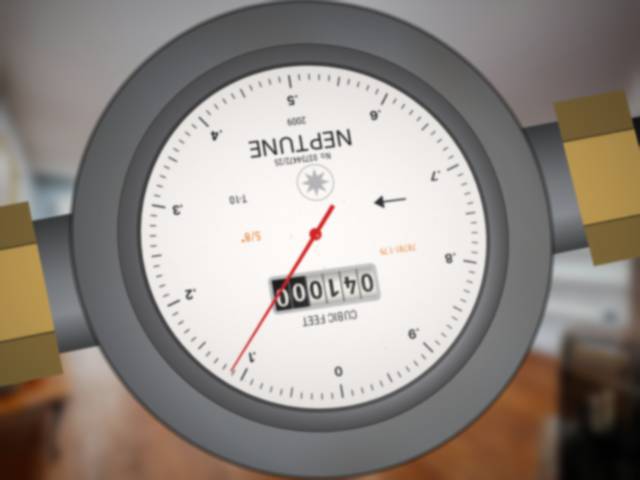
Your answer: 41000.11 ft³
